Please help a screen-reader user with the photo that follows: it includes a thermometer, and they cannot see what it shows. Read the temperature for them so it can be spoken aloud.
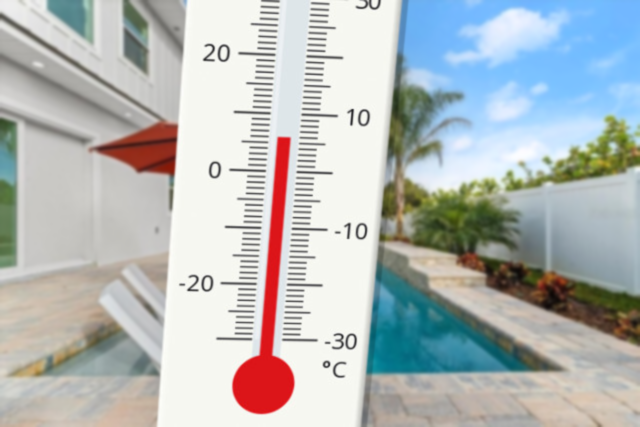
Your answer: 6 °C
